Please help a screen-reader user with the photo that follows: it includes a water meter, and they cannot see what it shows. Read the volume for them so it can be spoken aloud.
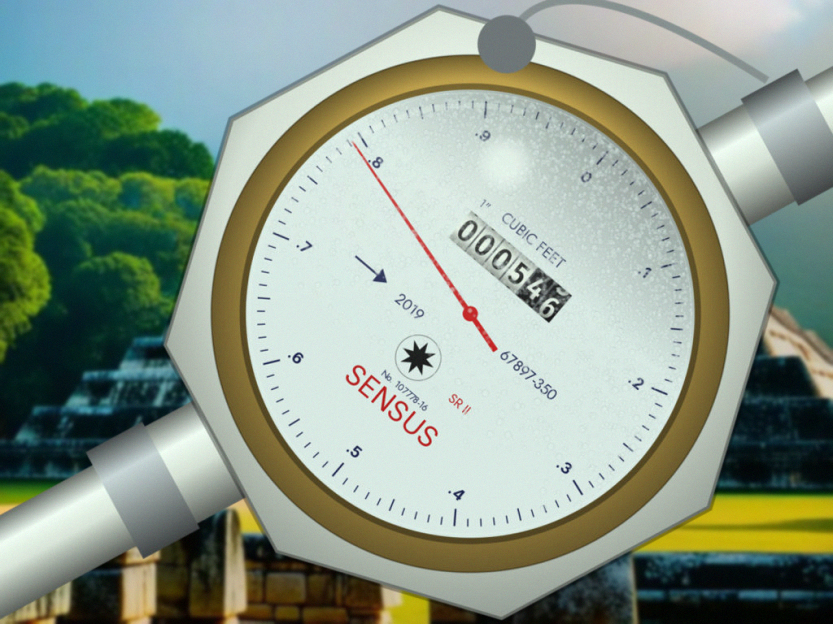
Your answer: 545.79 ft³
